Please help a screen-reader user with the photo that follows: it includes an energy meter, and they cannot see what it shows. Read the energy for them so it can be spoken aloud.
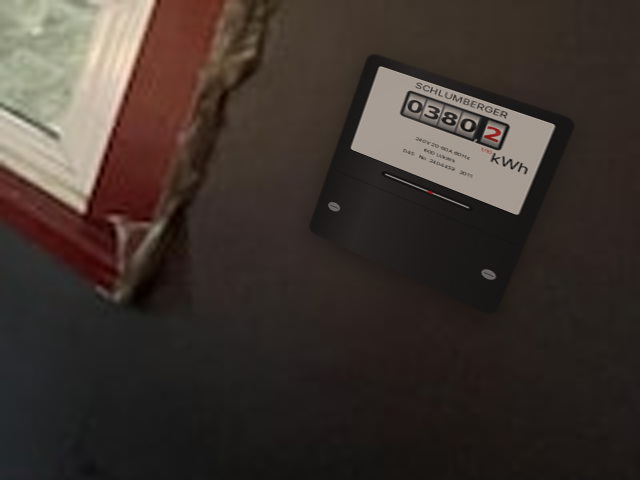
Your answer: 380.2 kWh
